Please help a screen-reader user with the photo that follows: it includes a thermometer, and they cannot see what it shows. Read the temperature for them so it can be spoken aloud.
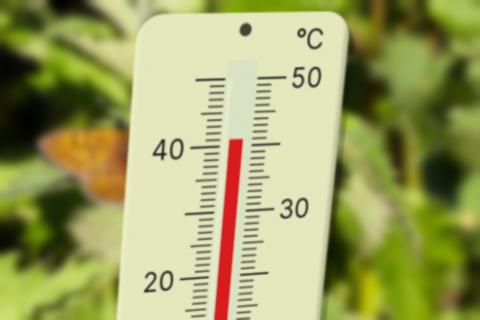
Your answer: 41 °C
